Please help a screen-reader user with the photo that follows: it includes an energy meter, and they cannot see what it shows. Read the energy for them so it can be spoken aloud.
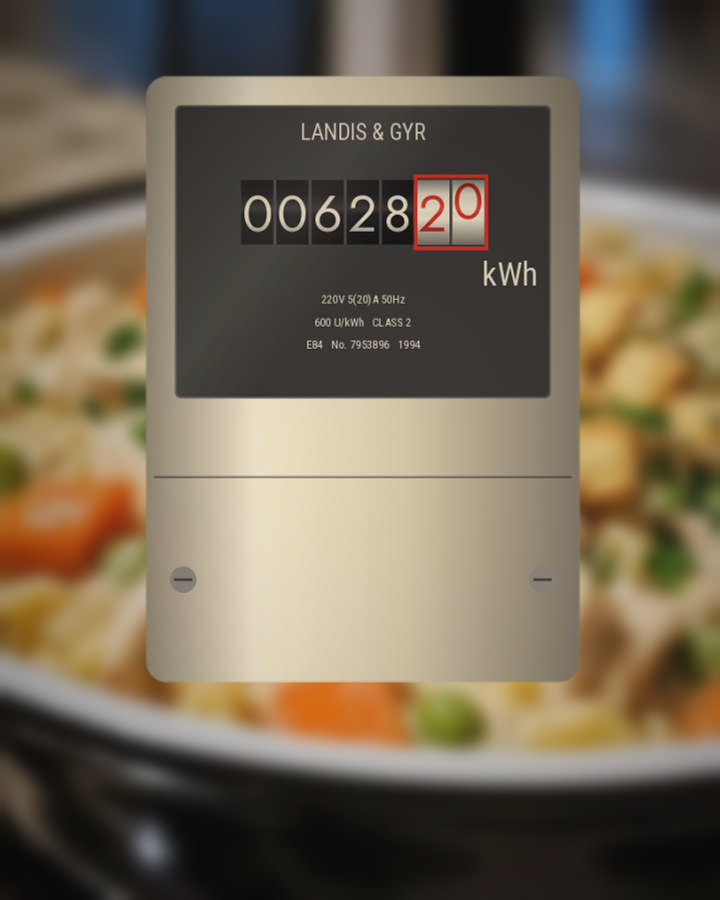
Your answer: 628.20 kWh
